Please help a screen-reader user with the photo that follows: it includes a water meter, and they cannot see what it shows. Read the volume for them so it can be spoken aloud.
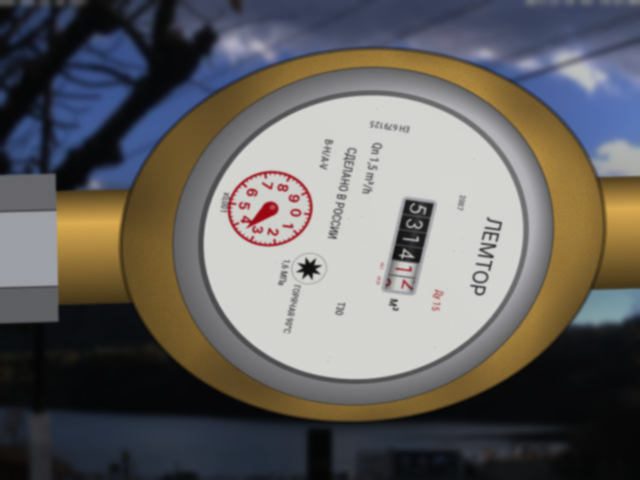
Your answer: 5314.123 m³
